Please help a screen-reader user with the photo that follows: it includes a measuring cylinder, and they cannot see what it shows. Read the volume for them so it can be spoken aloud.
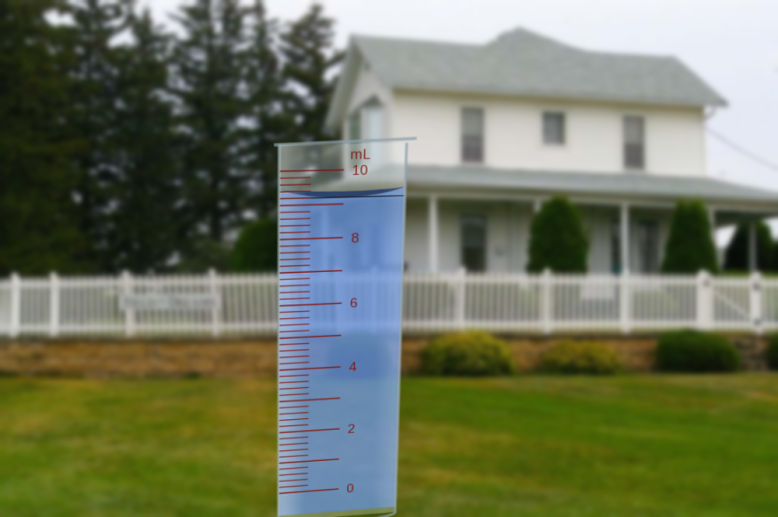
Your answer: 9.2 mL
